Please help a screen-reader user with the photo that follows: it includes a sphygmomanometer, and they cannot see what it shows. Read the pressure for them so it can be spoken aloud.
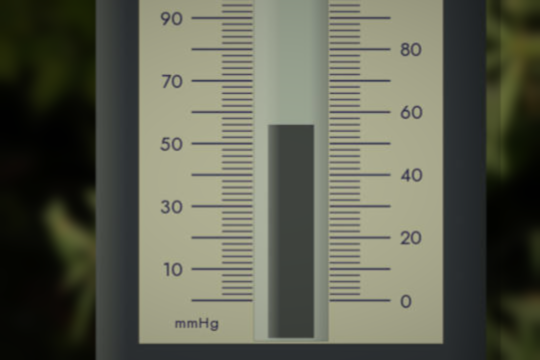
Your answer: 56 mmHg
